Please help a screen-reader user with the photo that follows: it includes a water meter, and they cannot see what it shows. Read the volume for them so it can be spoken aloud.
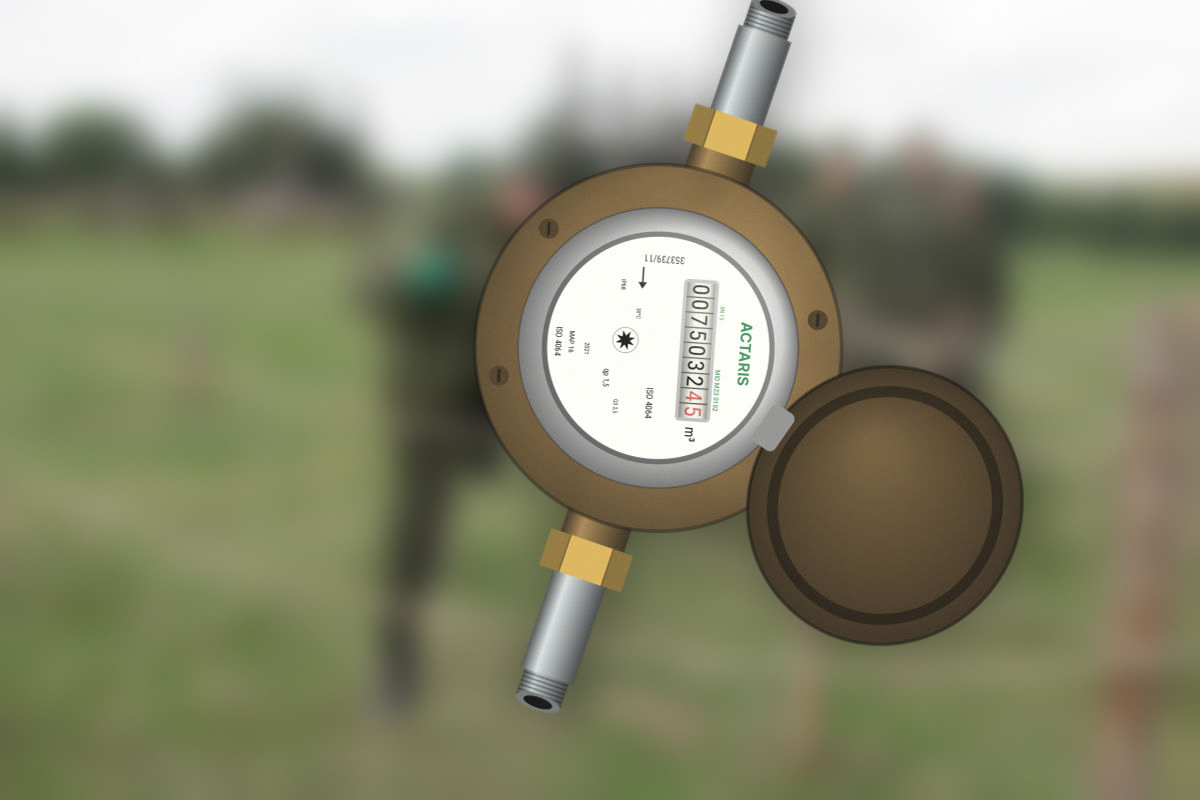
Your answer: 75032.45 m³
